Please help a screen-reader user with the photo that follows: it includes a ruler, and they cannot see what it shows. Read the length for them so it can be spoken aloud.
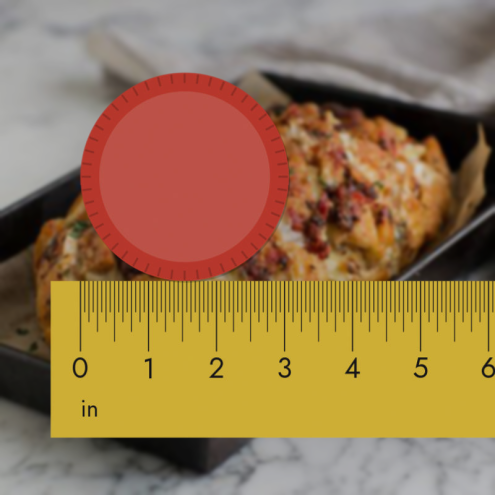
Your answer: 3.0625 in
